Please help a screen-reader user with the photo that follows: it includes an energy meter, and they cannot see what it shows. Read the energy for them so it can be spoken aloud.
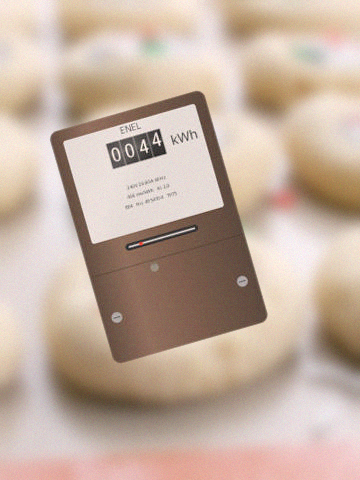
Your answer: 44 kWh
